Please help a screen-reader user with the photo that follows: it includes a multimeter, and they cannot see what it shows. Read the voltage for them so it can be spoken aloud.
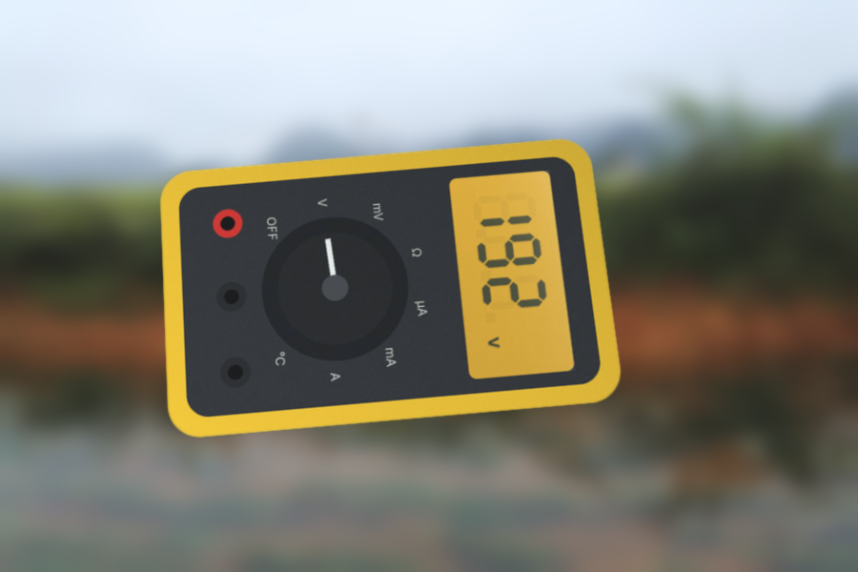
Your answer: 192 V
